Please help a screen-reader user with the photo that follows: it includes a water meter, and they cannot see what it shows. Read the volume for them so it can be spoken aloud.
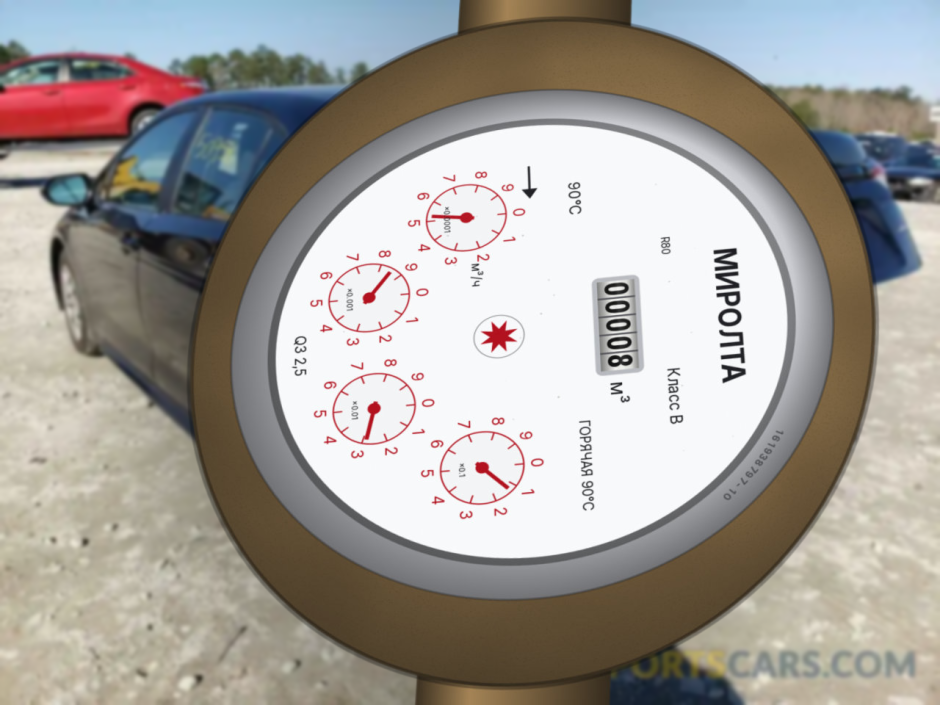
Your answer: 8.1285 m³
